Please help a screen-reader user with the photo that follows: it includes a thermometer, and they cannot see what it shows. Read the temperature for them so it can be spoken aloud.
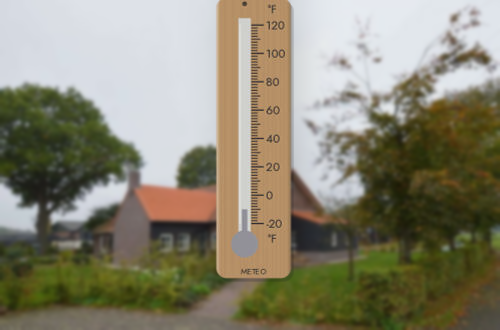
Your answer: -10 °F
